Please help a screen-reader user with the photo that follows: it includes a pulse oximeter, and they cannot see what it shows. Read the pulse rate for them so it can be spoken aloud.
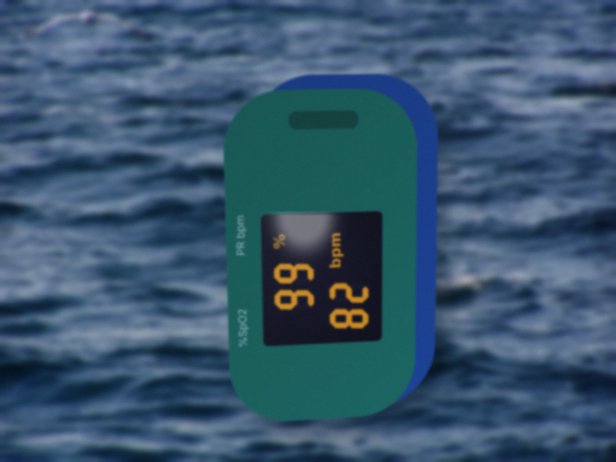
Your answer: 82 bpm
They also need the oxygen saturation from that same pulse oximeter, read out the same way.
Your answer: 99 %
